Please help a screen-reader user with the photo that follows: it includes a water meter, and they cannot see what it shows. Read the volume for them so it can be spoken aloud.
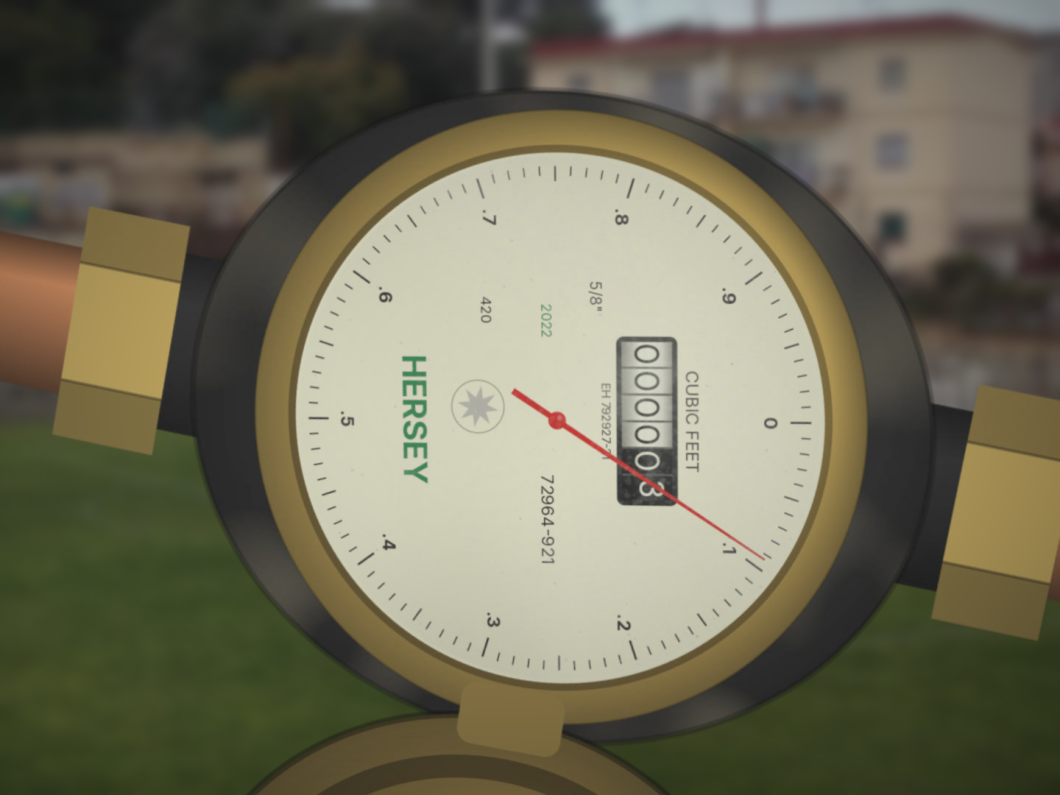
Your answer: 3.09 ft³
